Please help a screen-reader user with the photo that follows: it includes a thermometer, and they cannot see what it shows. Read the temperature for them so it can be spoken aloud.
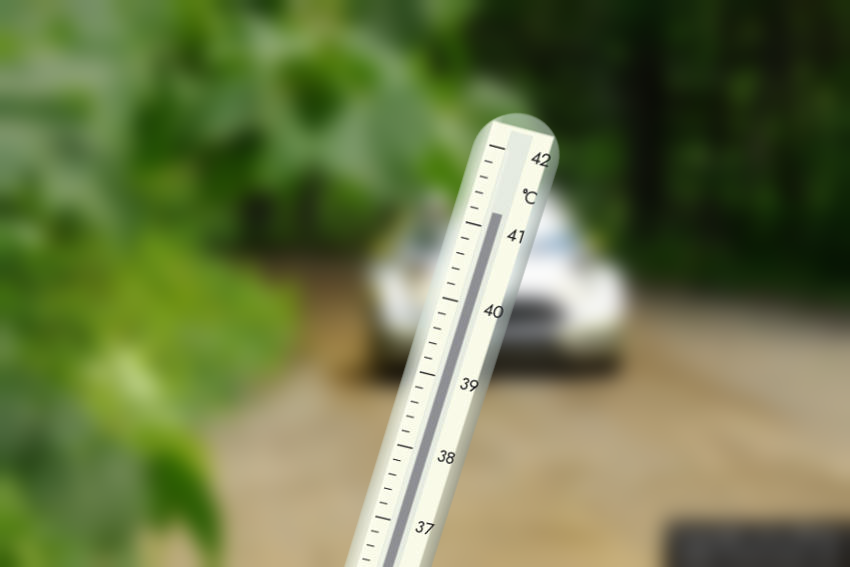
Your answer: 41.2 °C
